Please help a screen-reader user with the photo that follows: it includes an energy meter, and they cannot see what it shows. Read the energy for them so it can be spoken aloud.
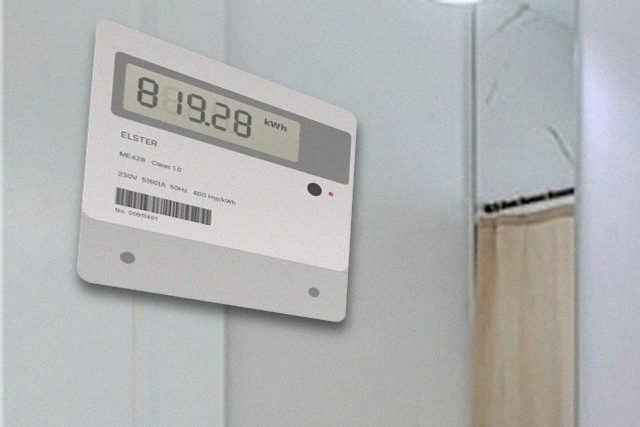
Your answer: 819.28 kWh
